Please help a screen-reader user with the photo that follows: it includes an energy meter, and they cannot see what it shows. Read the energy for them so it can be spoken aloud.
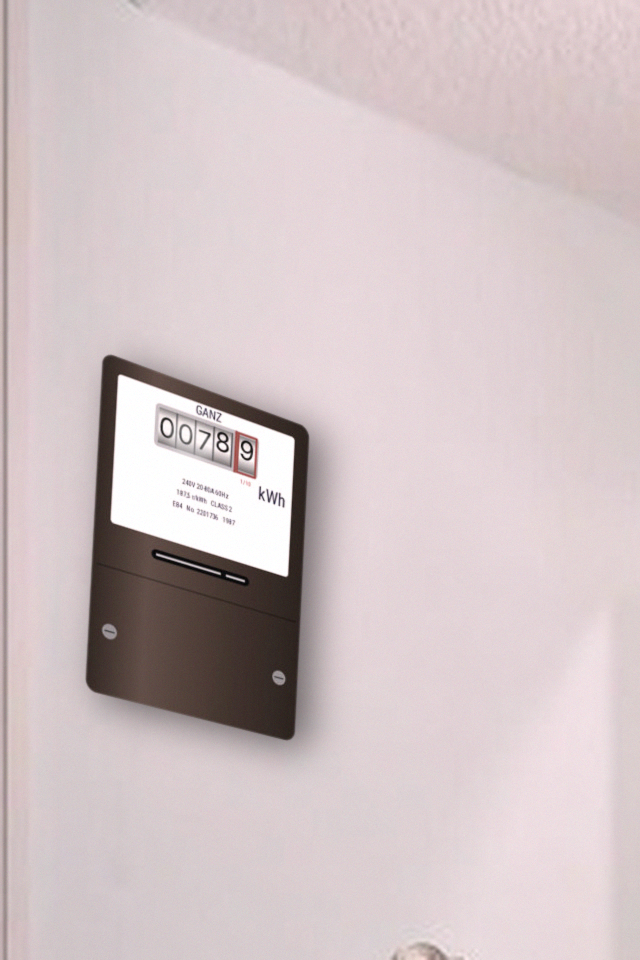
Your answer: 78.9 kWh
